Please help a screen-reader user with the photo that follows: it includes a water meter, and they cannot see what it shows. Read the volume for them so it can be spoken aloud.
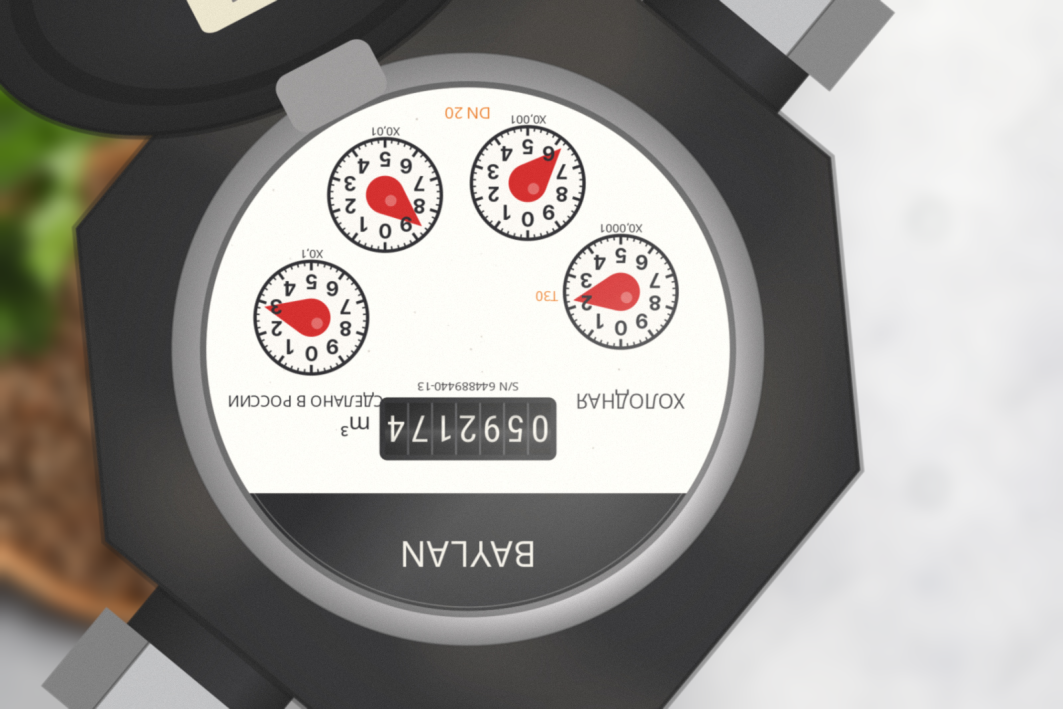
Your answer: 592174.2862 m³
